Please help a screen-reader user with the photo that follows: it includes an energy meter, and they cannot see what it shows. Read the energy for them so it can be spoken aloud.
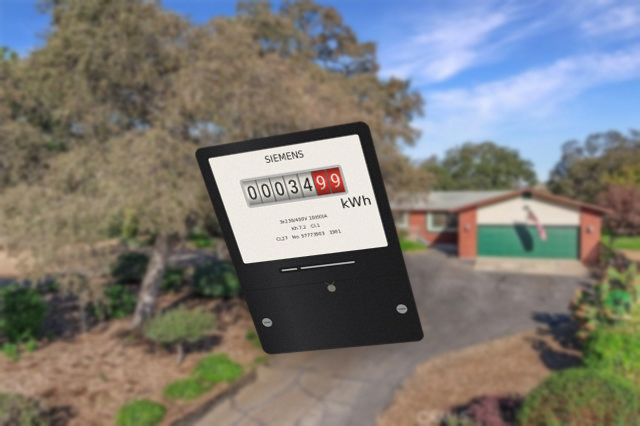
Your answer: 34.99 kWh
